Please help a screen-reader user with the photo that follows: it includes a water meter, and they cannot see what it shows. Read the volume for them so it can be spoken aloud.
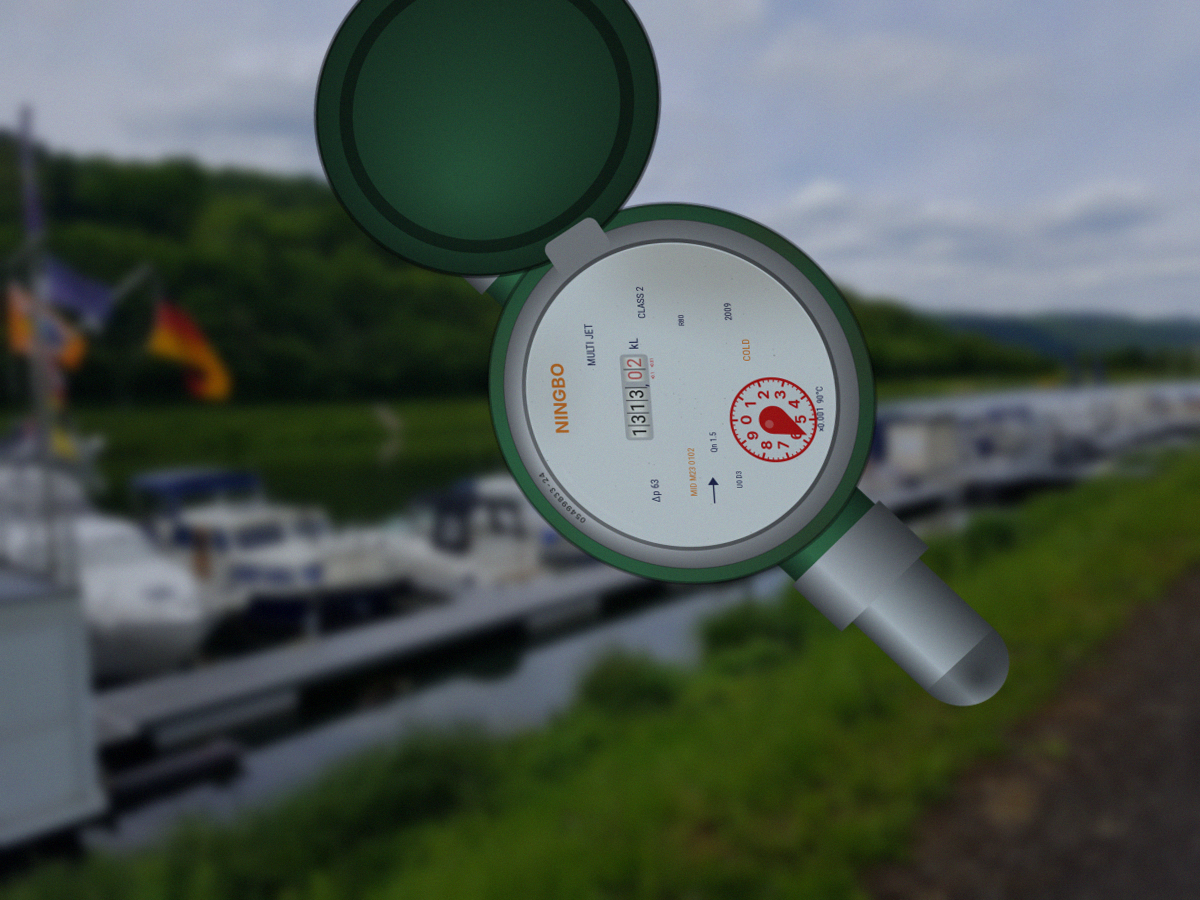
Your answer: 1313.025 kL
